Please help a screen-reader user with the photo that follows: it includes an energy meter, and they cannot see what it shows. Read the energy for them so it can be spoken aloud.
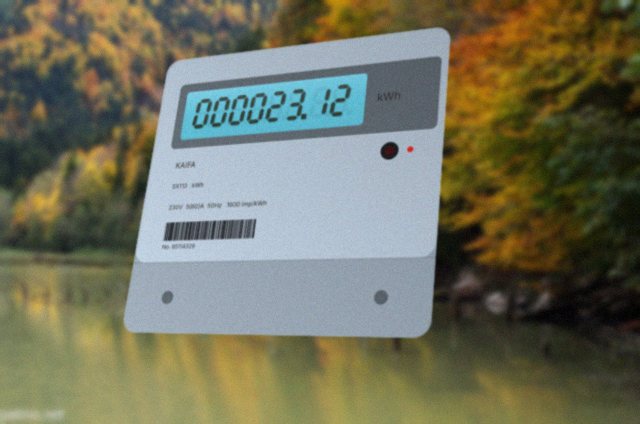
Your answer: 23.12 kWh
